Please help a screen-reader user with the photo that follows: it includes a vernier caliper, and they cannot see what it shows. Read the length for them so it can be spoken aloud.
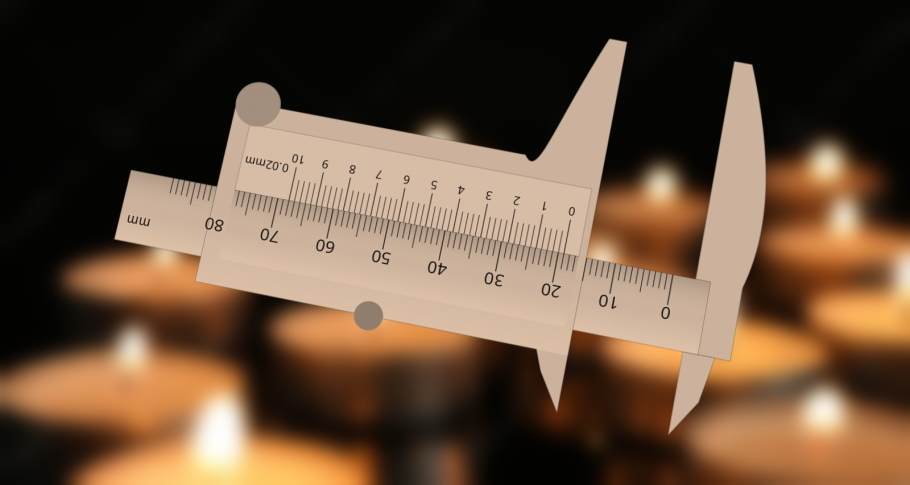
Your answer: 19.0 mm
